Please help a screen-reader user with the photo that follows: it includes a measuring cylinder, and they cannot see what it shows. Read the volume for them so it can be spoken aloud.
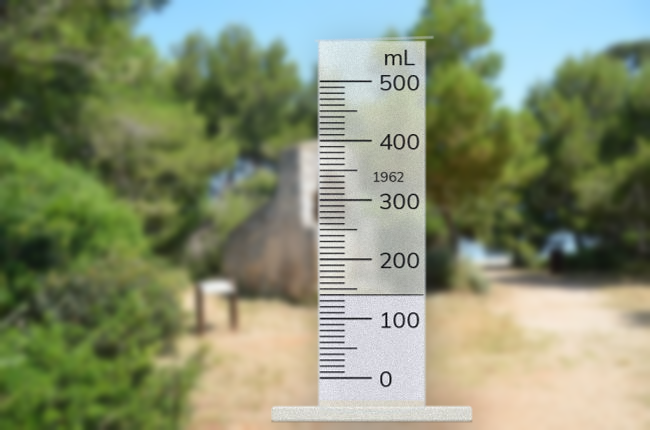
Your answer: 140 mL
